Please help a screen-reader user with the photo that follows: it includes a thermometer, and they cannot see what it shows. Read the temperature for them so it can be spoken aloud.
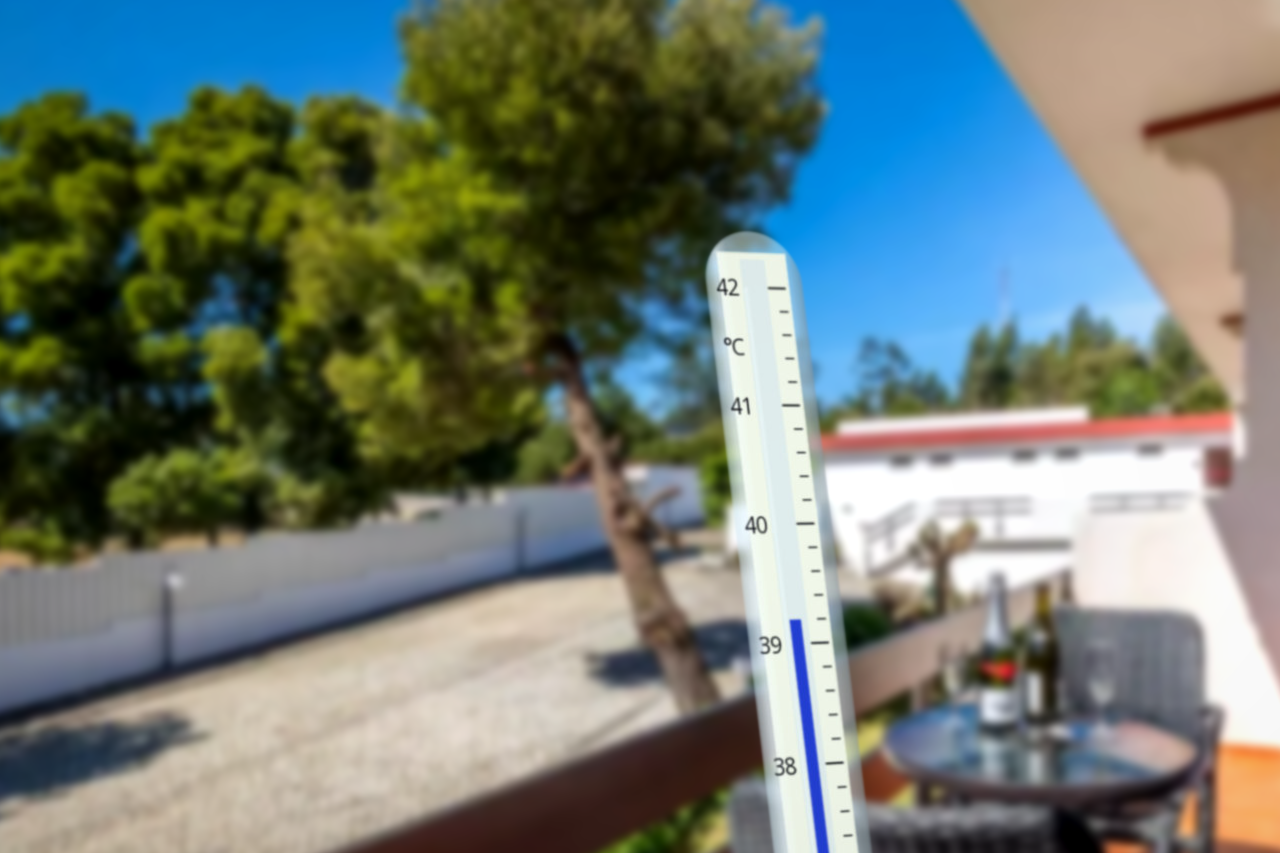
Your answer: 39.2 °C
